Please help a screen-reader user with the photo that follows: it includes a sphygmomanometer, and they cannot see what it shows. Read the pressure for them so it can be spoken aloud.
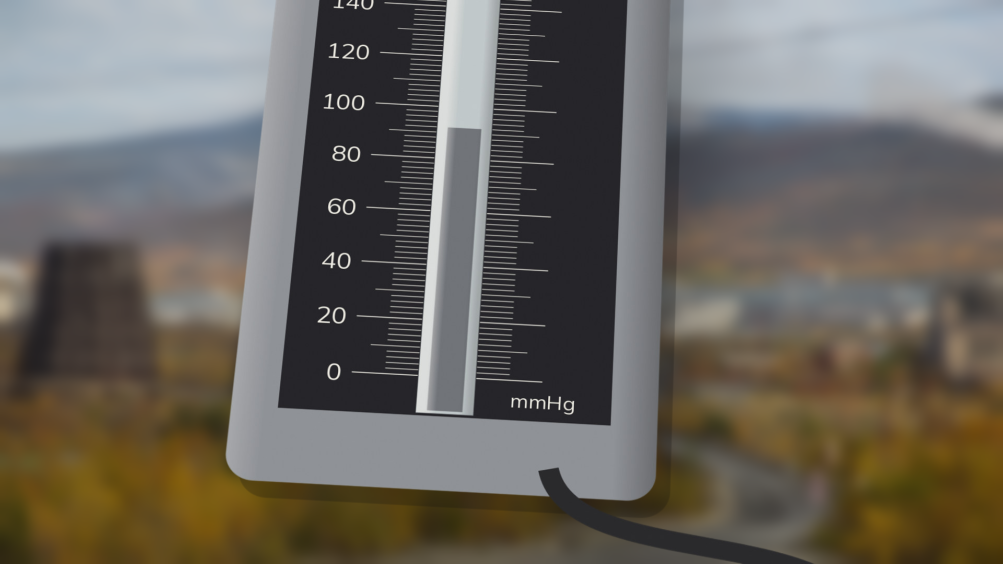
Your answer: 92 mmHg
